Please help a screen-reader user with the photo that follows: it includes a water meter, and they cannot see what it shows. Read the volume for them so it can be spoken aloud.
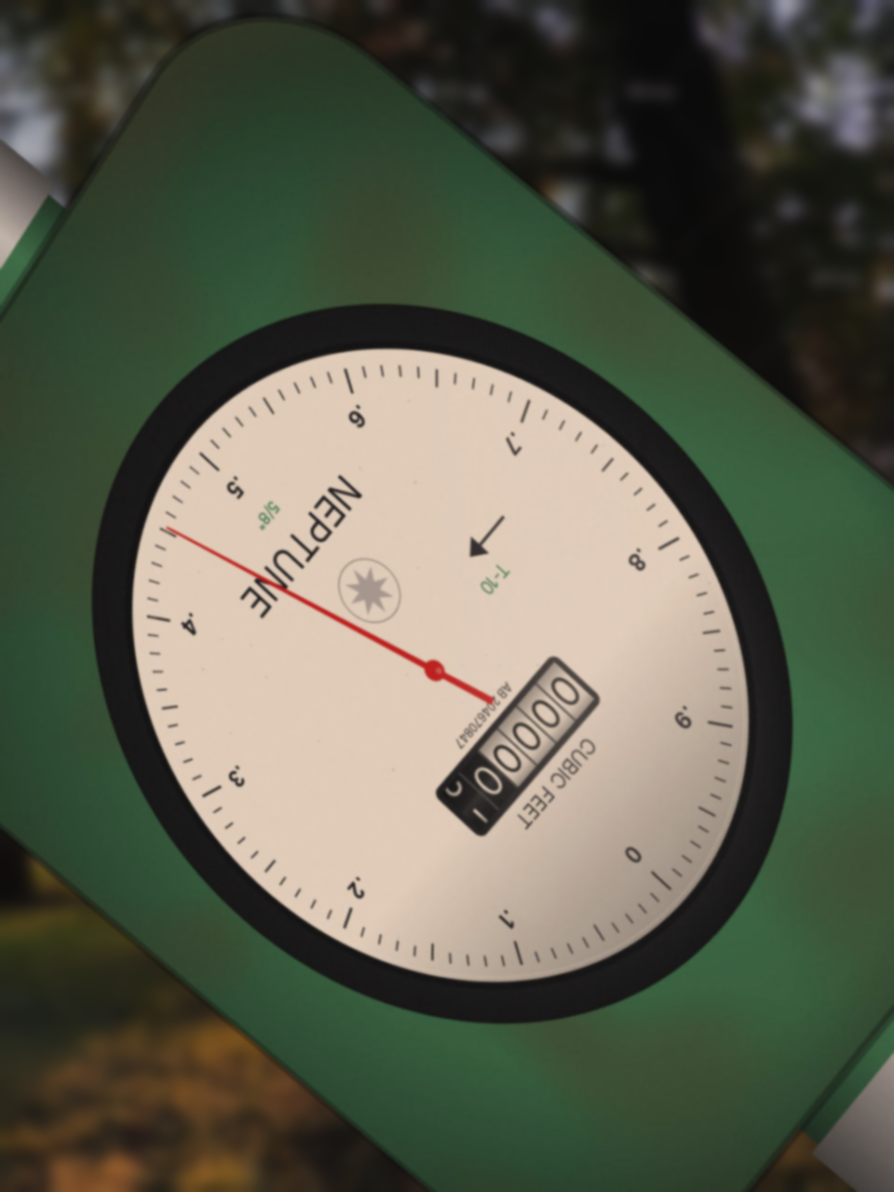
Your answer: 1.45 ft³
